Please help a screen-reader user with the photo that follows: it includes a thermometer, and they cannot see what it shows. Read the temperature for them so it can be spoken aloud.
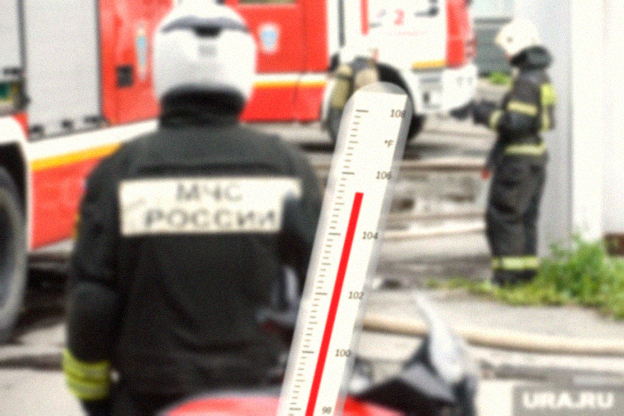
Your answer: 105.4 °F
